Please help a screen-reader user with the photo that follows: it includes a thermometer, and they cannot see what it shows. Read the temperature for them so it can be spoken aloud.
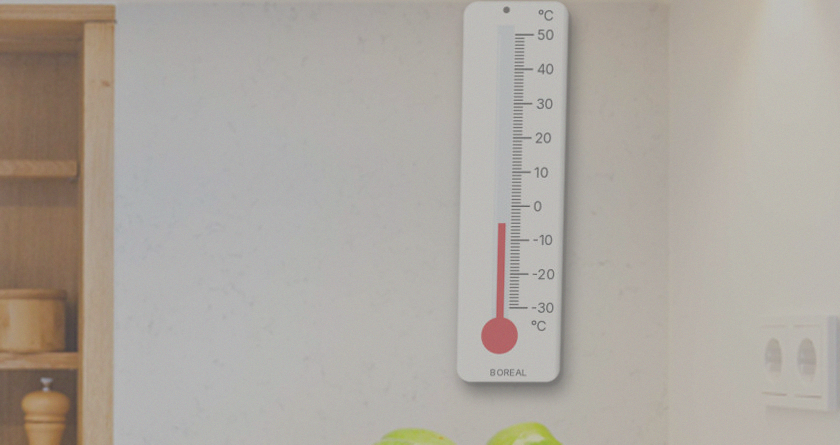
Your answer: -5 °C
